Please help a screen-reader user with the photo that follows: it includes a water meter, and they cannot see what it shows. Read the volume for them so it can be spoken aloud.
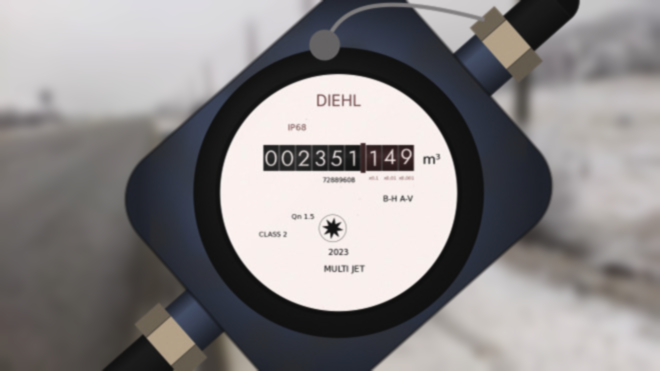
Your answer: 2351.149 m³
